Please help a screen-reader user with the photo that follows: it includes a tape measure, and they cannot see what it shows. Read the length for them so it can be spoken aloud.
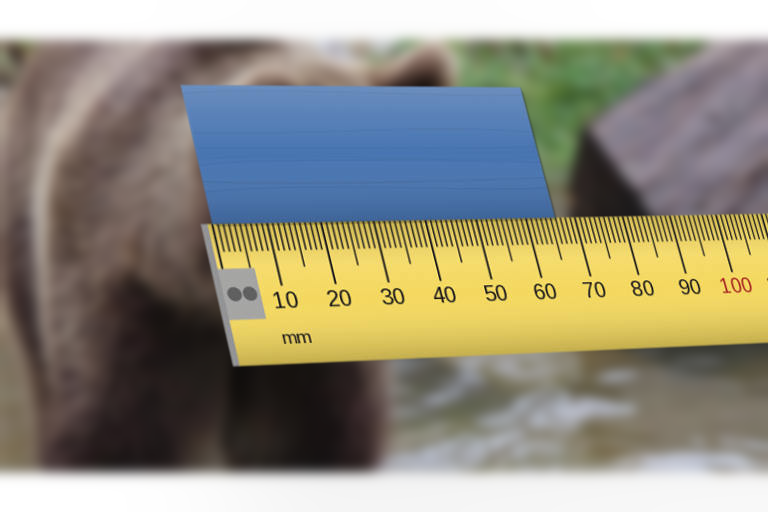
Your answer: 66 mm
